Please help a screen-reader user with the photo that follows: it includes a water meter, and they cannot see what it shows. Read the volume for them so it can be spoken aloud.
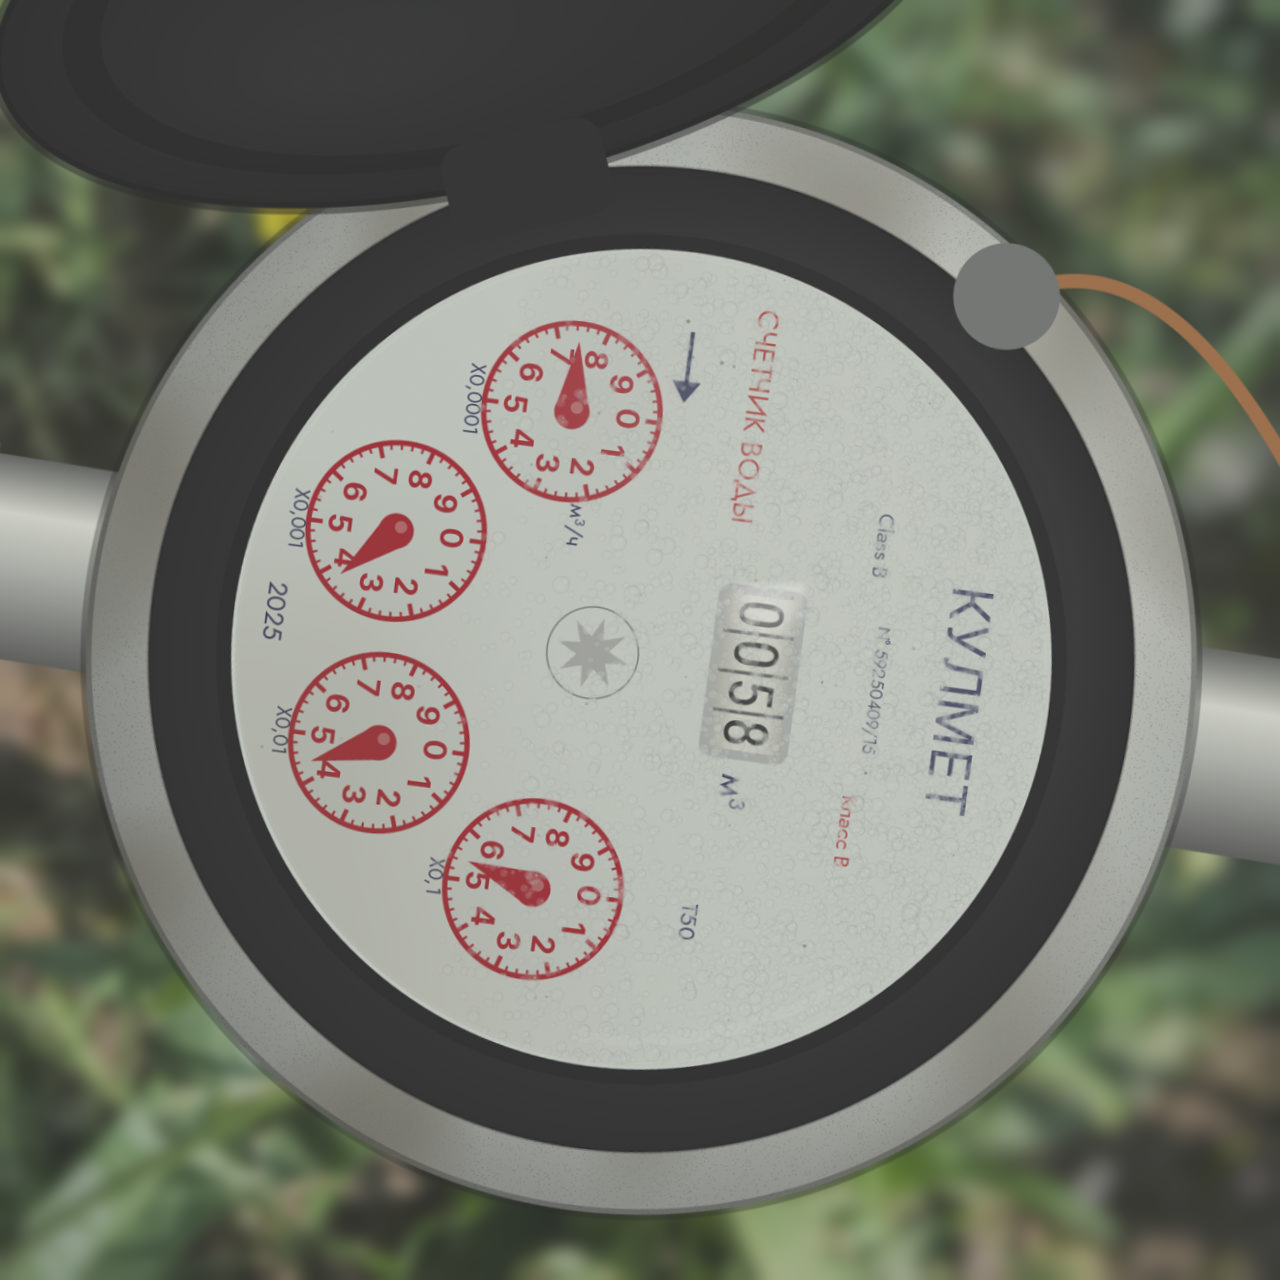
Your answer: 58.5437 m³
